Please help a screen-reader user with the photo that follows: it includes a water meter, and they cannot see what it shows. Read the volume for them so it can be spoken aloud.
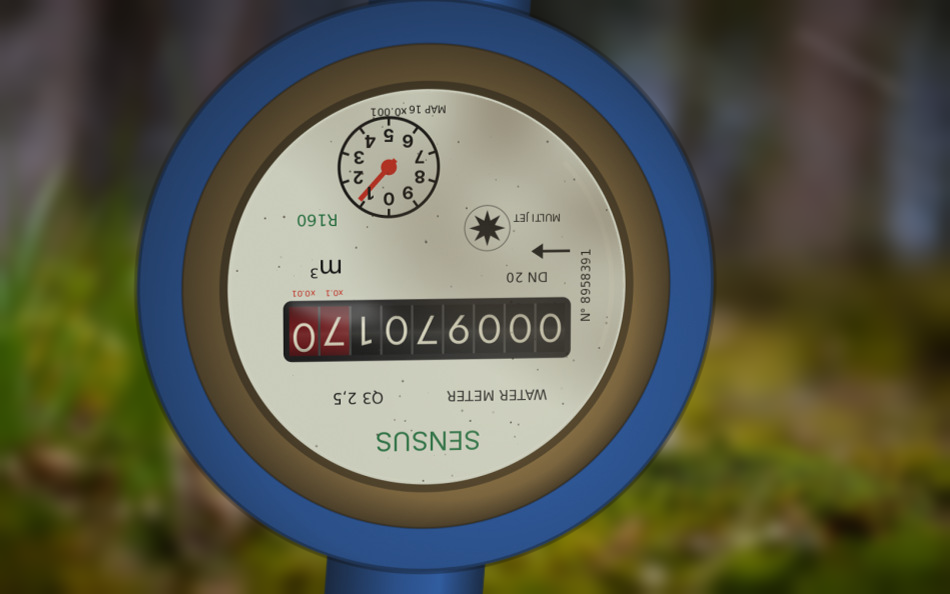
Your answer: 9701.701 m³
